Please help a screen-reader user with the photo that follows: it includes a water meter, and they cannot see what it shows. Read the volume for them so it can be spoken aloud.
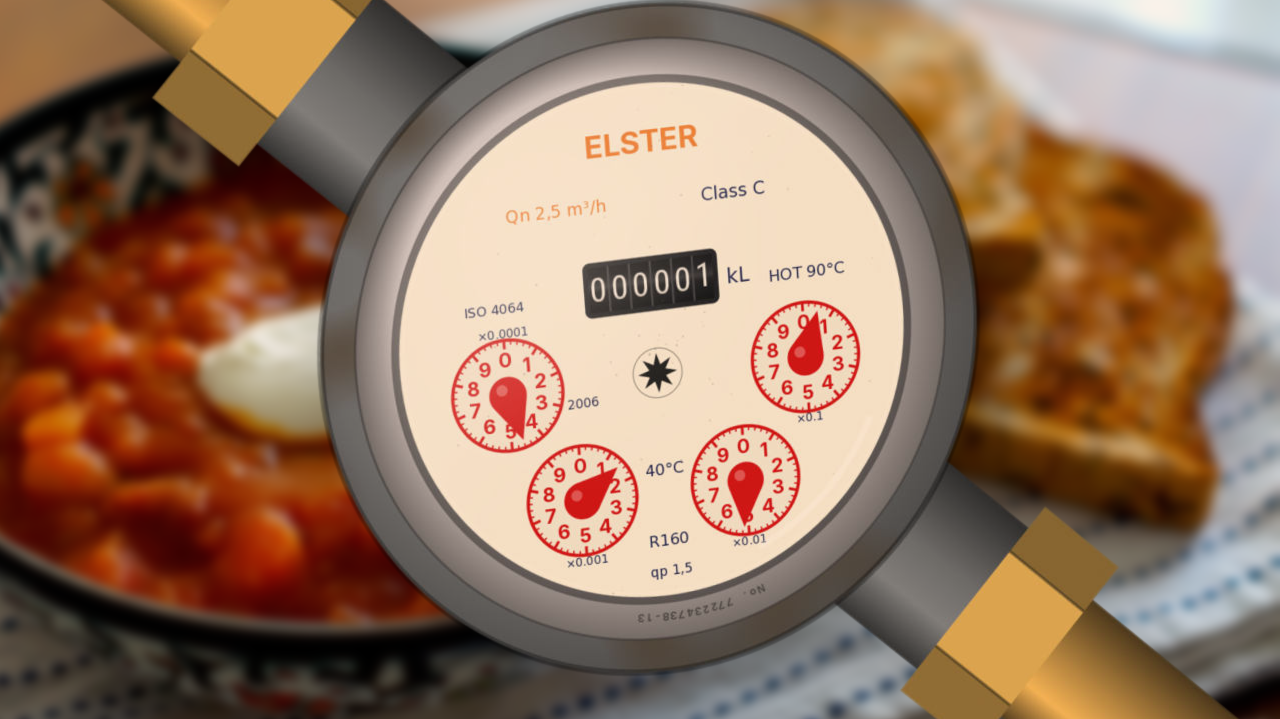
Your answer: 1.0514 kL
